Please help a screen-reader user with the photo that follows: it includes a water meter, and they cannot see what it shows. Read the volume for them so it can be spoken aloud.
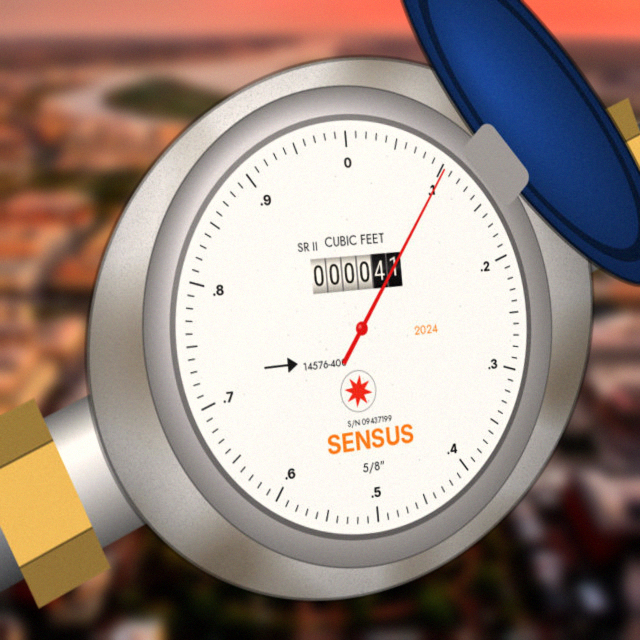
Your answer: 41.10 ft³
